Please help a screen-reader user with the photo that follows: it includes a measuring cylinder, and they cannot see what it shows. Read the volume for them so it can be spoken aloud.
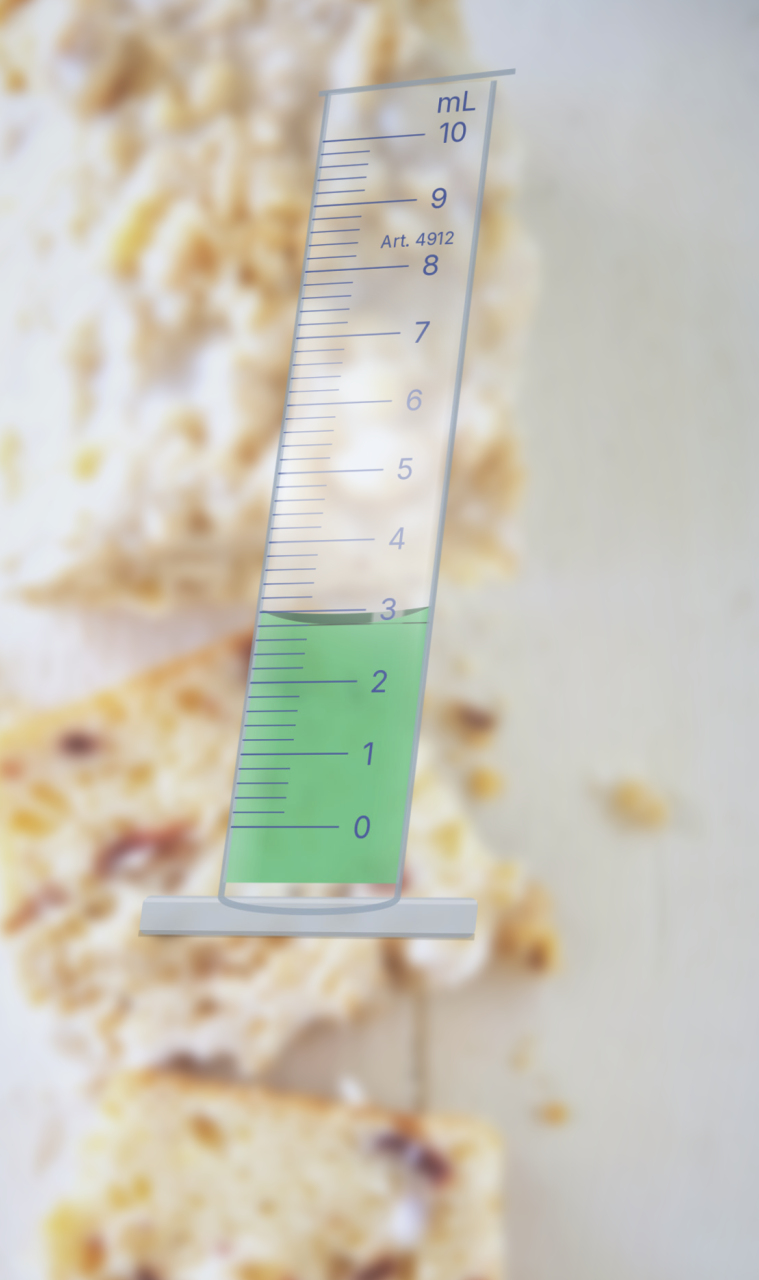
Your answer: 2.8 mL
